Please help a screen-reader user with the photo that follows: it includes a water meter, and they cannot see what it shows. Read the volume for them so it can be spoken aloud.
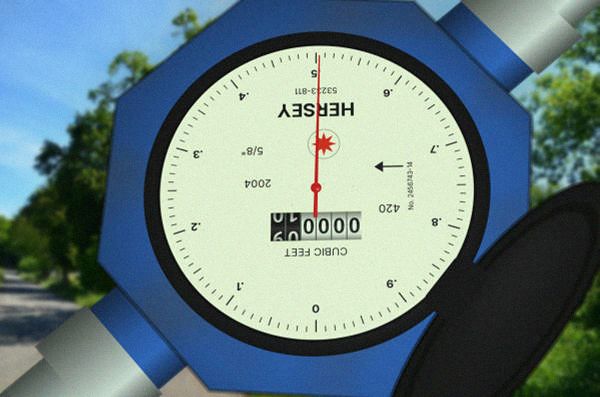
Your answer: 9.50 ft³
